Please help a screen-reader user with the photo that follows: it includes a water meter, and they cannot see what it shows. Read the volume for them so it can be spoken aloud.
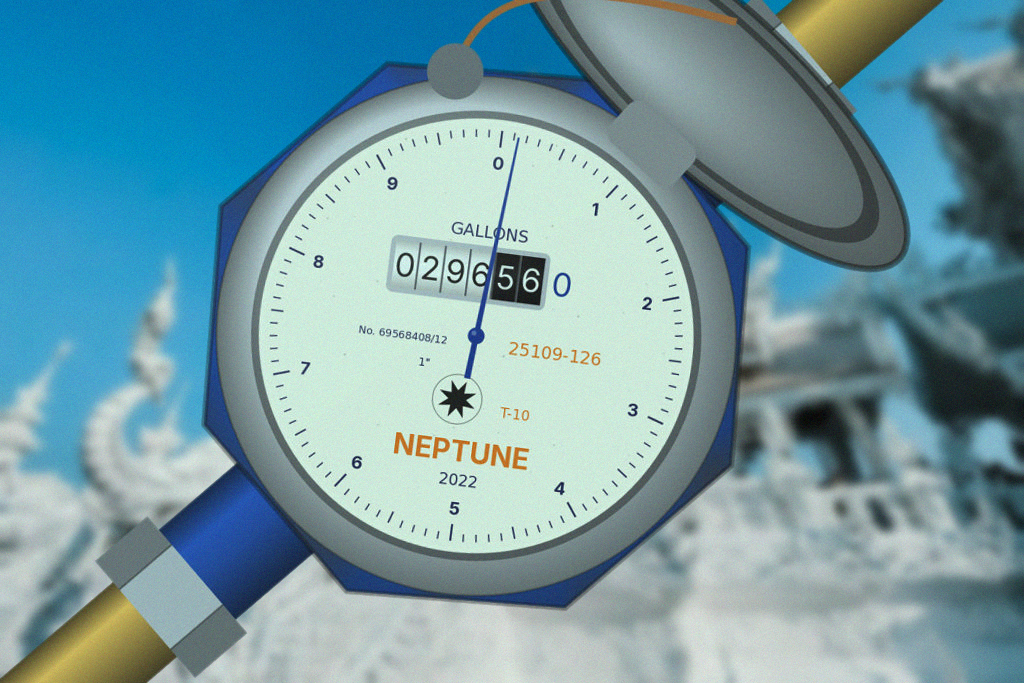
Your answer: 296560.1 gal
